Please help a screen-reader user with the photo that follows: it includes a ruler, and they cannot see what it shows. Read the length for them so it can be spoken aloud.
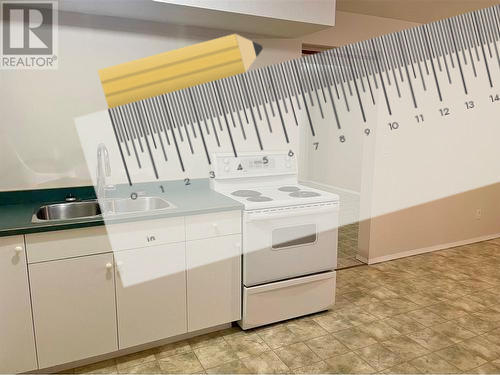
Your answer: 6 in
